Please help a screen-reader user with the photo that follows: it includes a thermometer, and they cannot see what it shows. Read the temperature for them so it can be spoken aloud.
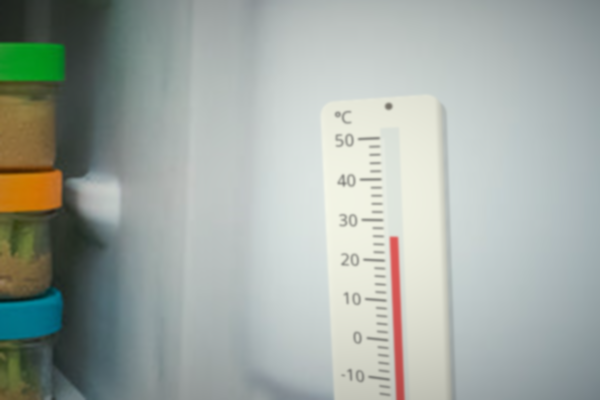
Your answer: 26 °C
